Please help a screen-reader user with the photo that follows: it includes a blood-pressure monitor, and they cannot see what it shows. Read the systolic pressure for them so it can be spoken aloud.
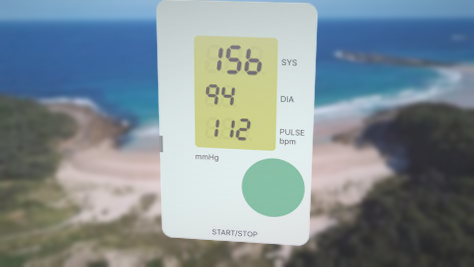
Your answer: 156 mmHg
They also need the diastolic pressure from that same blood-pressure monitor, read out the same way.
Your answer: 94 mmHg
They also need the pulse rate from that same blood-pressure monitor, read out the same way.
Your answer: 112 bpm
